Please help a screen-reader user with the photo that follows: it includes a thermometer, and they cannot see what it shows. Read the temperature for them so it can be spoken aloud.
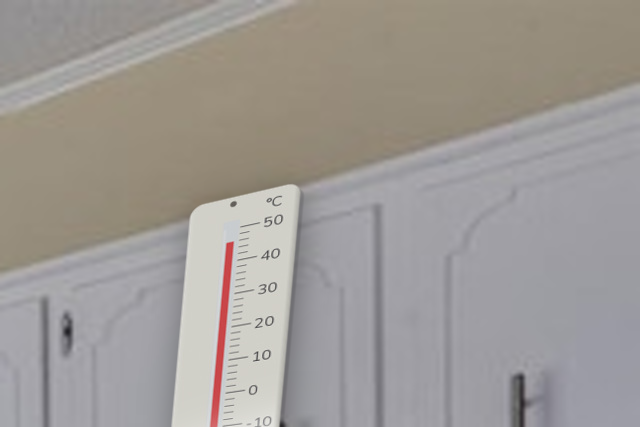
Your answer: 46 °C
